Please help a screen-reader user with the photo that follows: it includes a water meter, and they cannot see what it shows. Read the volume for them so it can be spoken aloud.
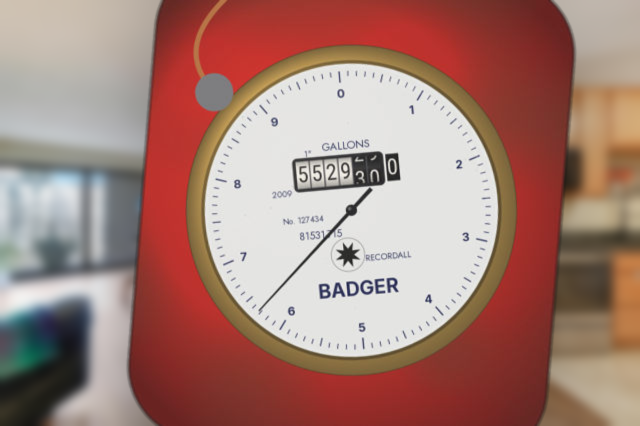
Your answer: 5529296.3 gal
